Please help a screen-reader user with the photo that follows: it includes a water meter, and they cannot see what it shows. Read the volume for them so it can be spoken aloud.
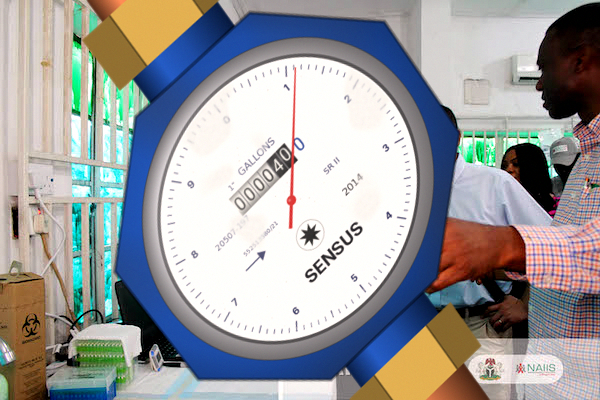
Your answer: 401.1 gal
